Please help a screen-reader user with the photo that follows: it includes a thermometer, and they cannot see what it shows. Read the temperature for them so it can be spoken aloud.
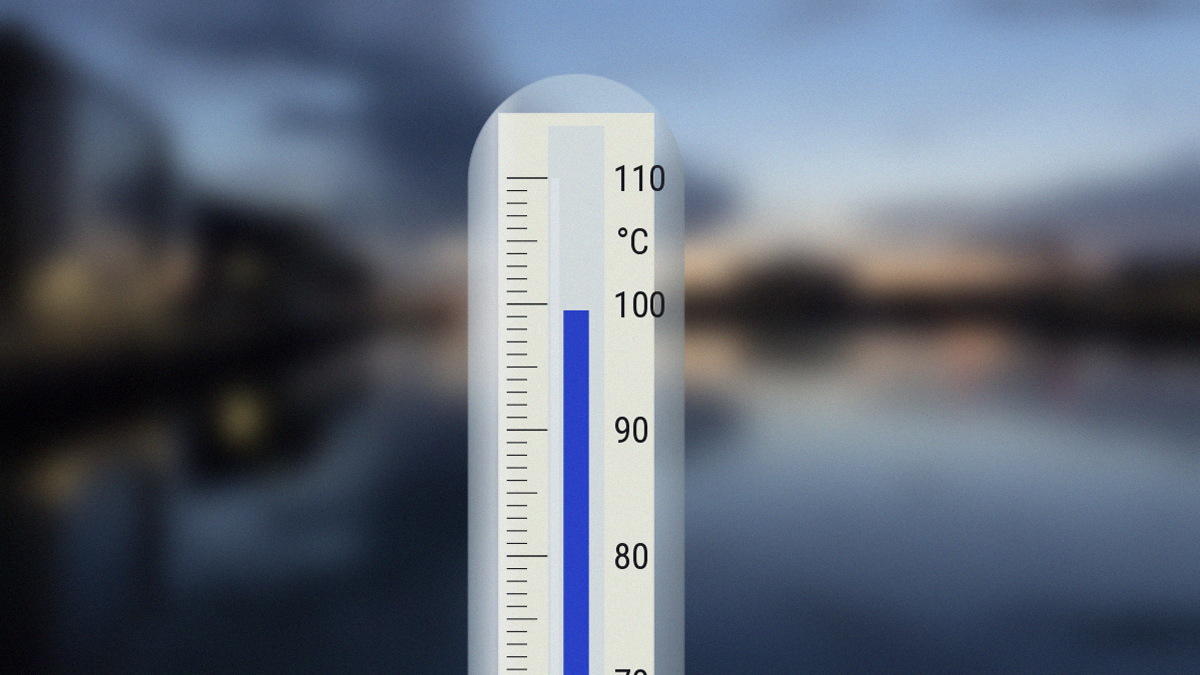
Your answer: 99.5 °C
